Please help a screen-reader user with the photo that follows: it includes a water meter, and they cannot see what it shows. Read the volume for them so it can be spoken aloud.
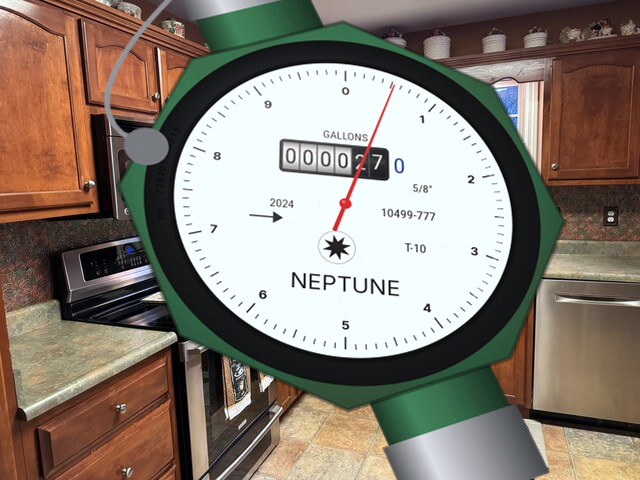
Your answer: 270.5 gal
